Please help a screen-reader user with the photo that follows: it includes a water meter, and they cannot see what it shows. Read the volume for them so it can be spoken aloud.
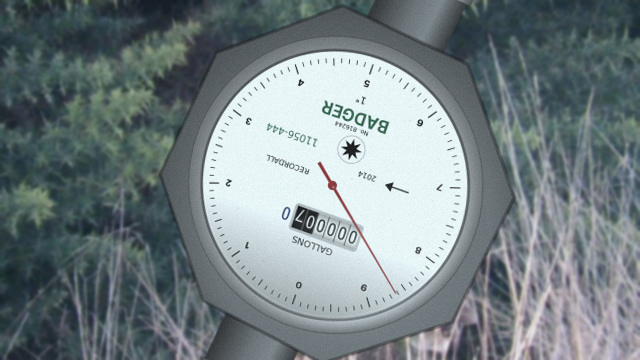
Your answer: 68.6 gal
